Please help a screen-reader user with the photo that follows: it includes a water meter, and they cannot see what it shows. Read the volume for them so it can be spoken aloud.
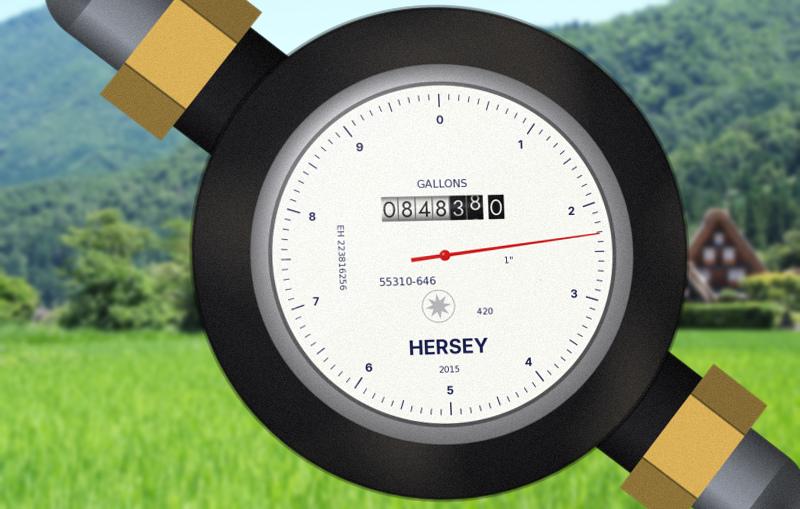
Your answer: 848382.3 gal
